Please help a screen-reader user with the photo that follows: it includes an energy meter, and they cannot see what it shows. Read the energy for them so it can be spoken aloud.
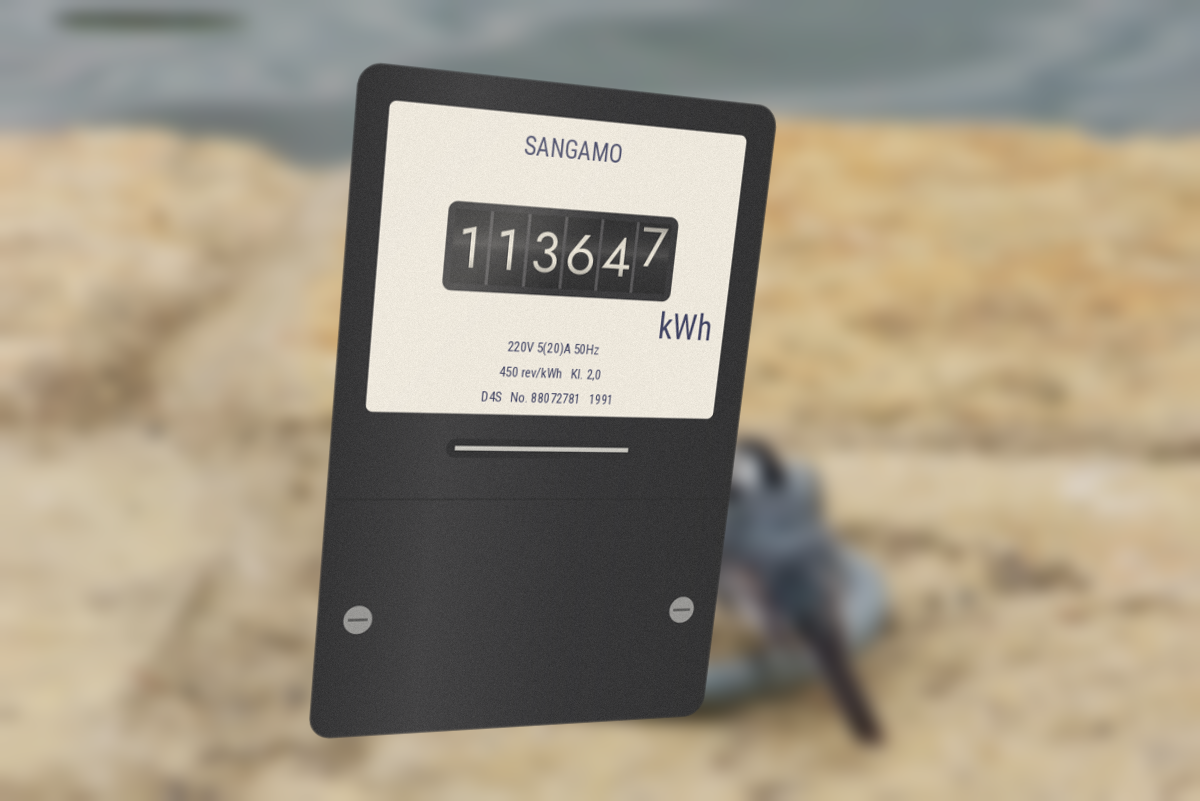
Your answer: 113647 kWh
